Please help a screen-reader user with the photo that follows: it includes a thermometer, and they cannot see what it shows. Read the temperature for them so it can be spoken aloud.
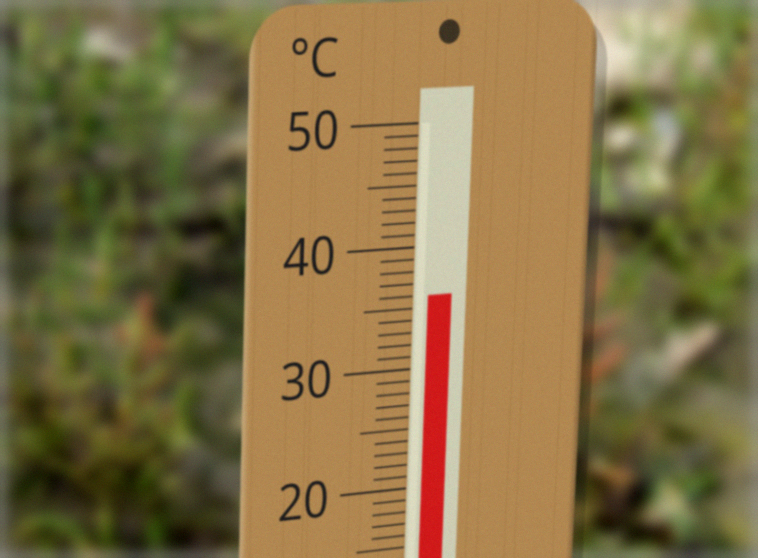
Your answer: 36 °C
